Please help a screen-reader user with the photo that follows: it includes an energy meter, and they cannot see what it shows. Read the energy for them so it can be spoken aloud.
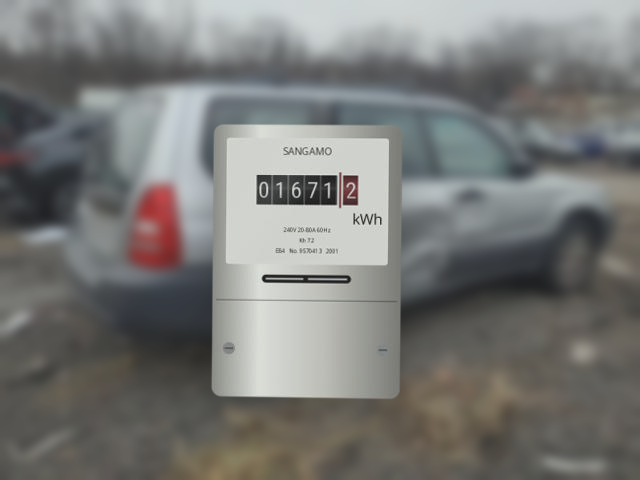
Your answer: 1671.2 kWh
